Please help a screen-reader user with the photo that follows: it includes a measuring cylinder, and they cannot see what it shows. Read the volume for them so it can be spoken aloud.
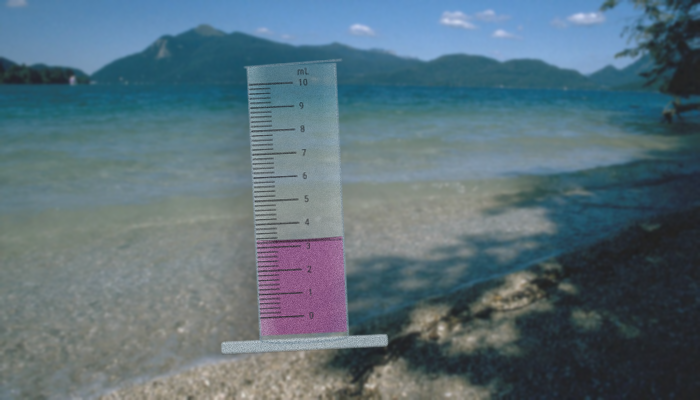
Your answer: 3.2 mL
